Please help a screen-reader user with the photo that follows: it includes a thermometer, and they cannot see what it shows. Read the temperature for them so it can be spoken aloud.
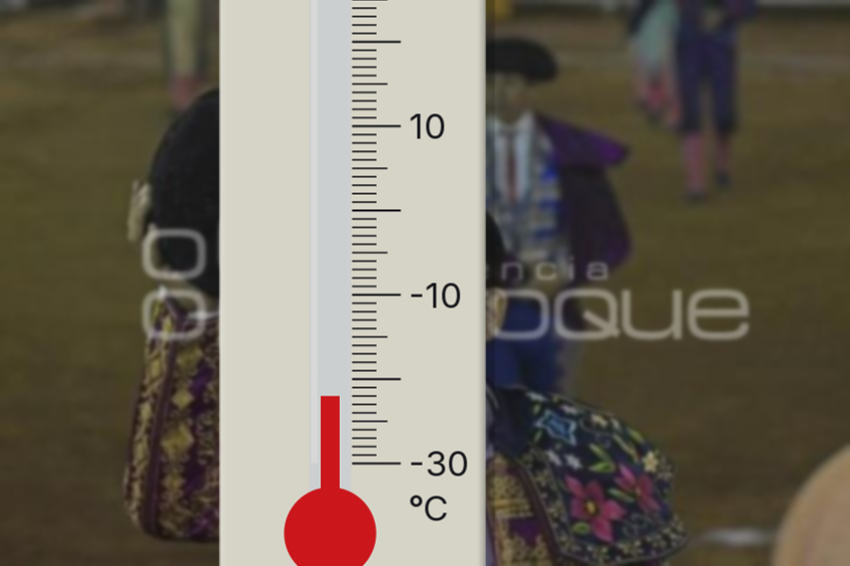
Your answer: -22 °C
